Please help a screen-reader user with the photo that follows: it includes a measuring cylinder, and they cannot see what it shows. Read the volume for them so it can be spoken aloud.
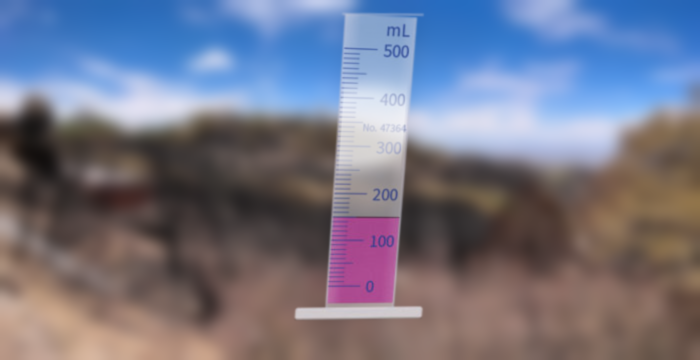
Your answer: 150 mL
